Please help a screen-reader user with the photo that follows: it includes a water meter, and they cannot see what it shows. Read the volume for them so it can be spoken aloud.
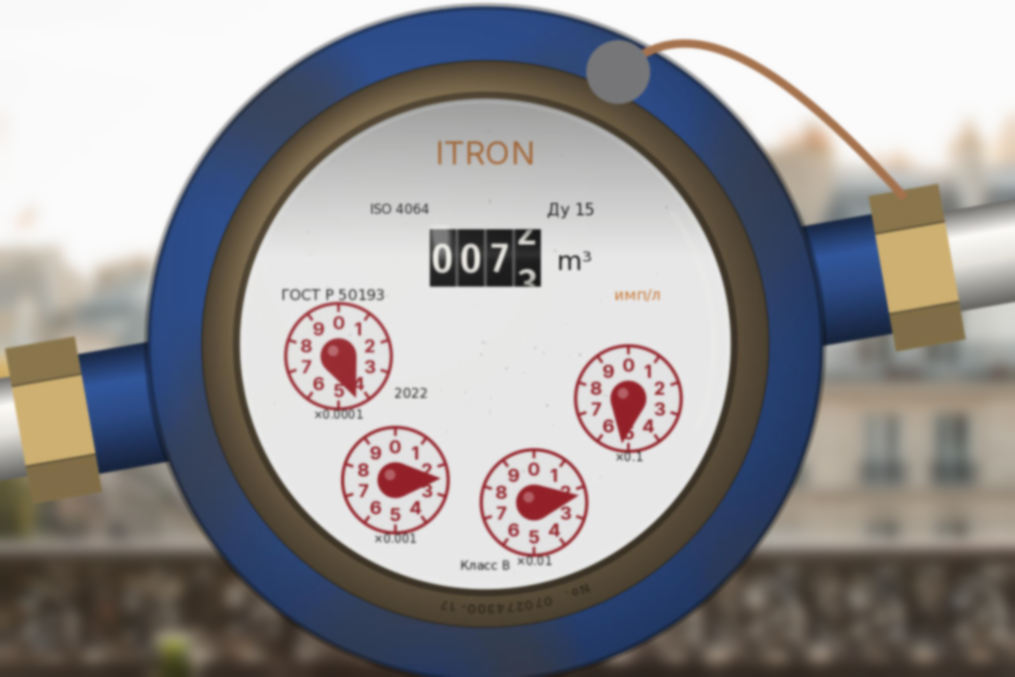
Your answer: 72.5224 m³
